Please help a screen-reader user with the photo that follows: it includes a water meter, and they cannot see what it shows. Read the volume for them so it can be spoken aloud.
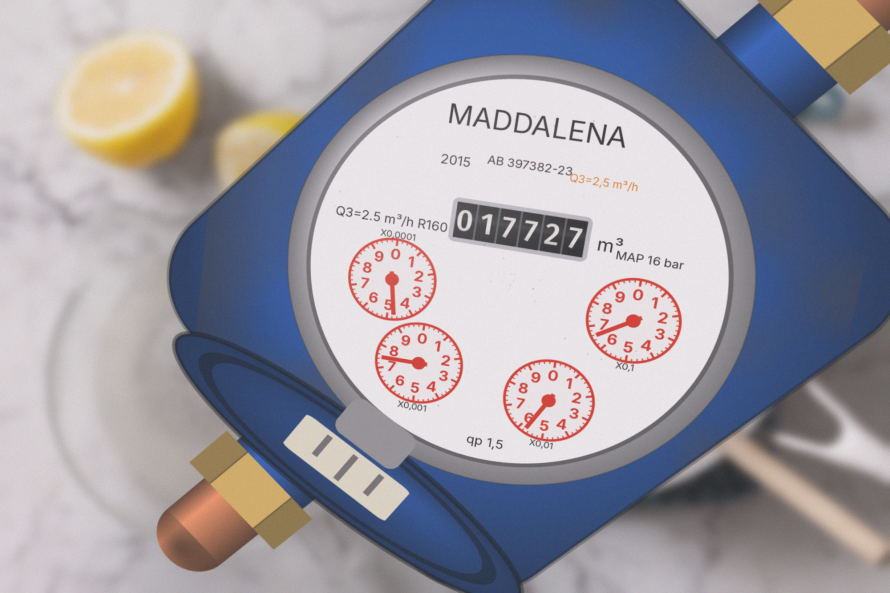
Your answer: 17727.6574 m³
